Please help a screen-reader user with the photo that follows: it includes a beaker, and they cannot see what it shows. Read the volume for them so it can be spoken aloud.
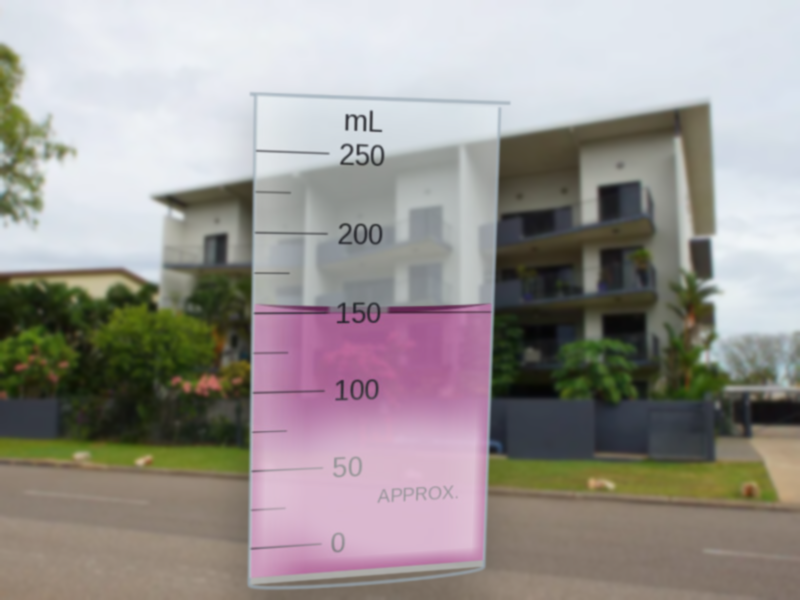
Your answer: 150 mL
